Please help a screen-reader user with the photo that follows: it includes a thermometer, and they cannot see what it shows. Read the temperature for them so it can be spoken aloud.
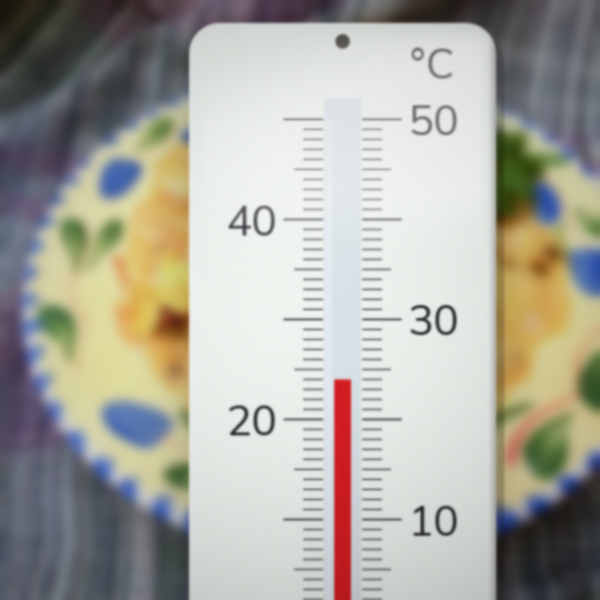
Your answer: 24 °C
